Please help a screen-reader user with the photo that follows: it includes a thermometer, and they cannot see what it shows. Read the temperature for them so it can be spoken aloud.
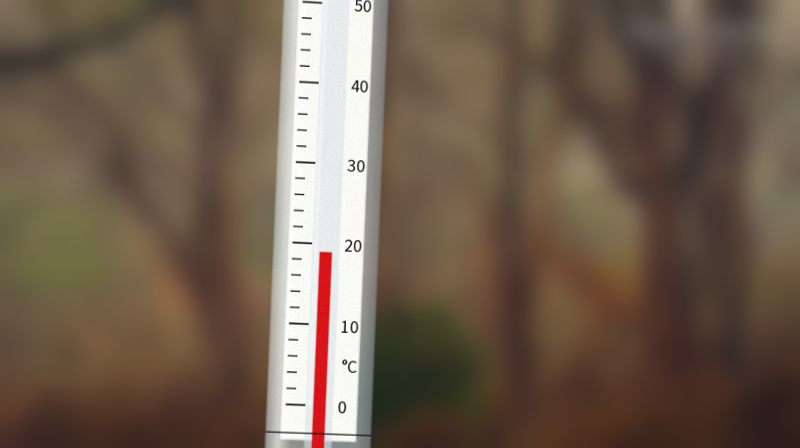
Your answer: 19 °C
